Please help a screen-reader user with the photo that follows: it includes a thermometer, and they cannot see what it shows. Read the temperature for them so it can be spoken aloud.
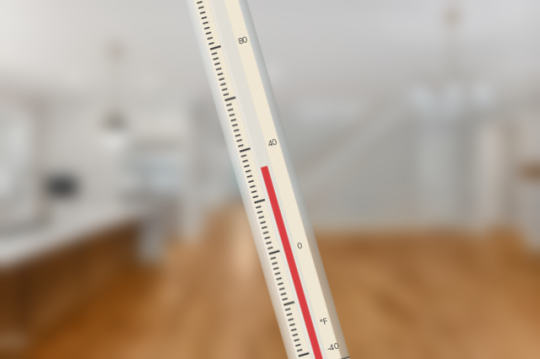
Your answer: 32 °F
